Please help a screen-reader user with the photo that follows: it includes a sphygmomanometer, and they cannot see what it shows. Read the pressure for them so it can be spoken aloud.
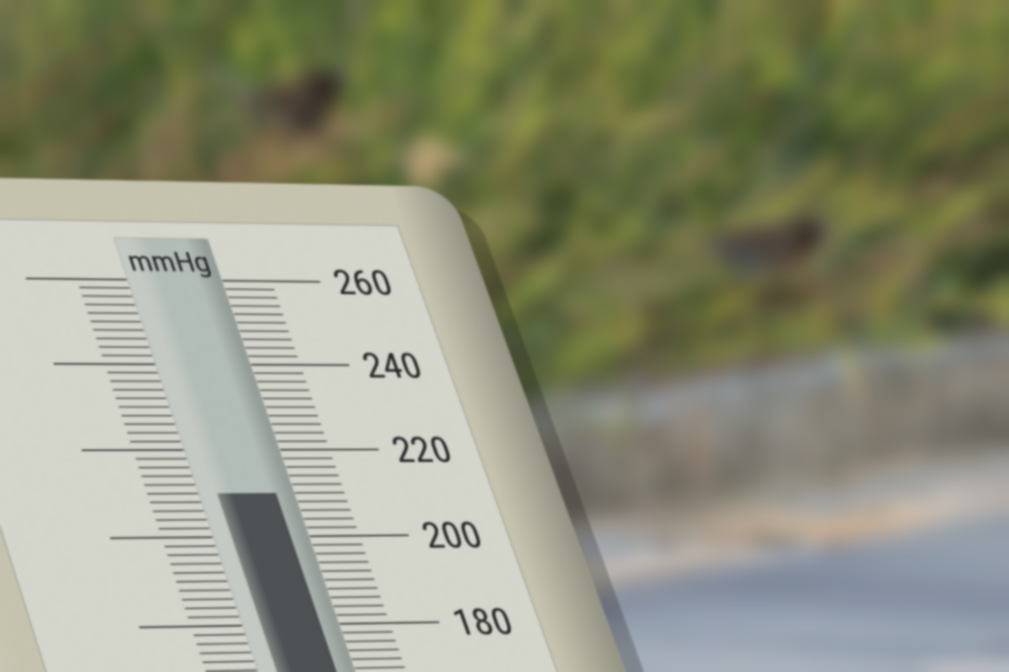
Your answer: 210 mmHg
